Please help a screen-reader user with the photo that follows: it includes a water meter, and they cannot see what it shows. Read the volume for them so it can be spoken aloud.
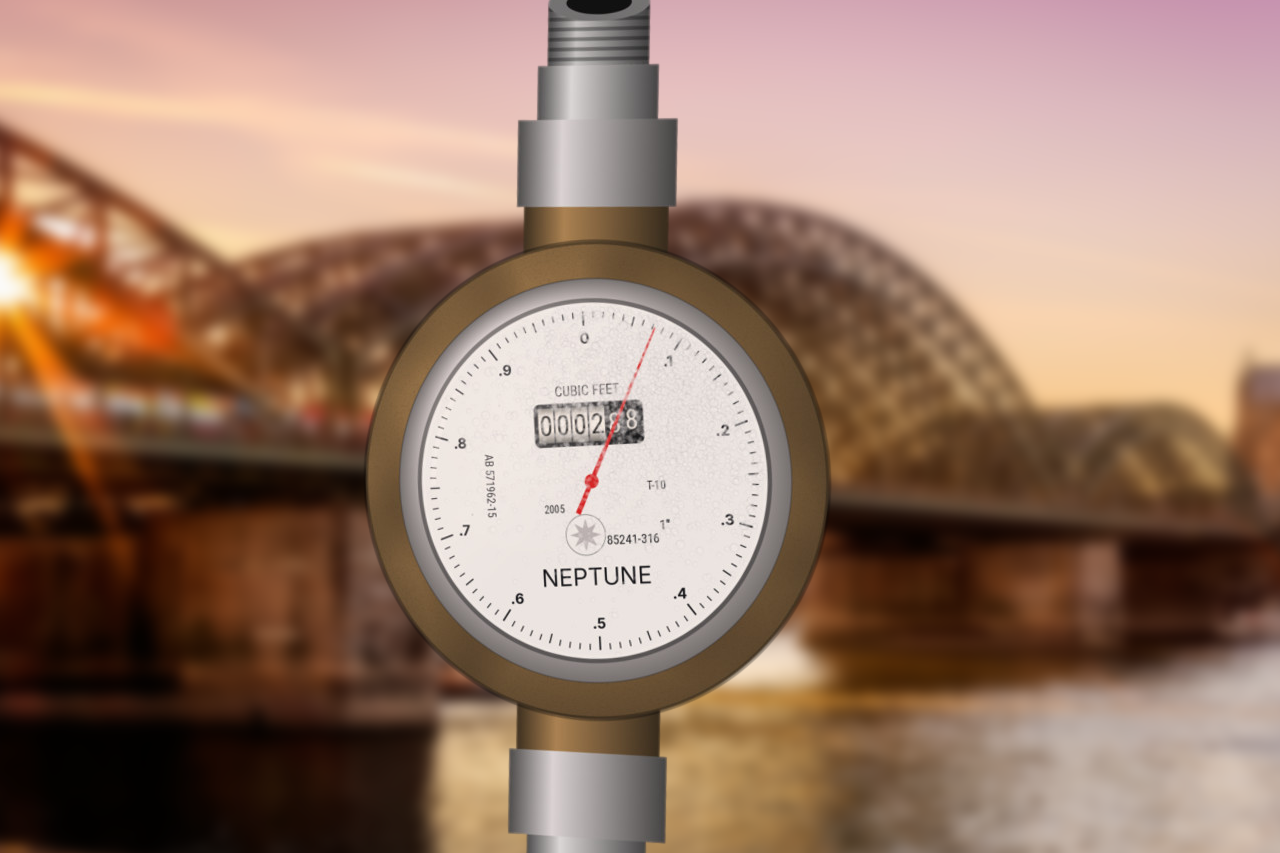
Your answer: 288.07 ft³
